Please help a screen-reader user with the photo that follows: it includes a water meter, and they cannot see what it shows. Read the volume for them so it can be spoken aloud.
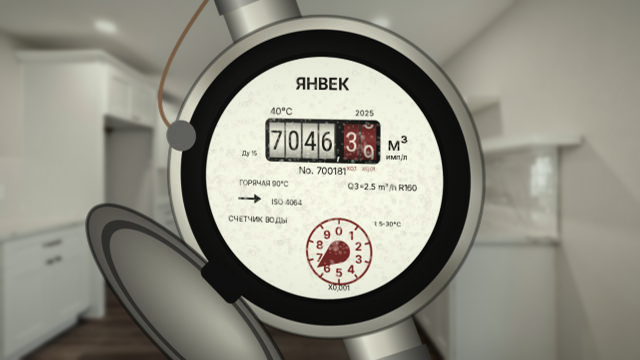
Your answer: 7046.386 m³
